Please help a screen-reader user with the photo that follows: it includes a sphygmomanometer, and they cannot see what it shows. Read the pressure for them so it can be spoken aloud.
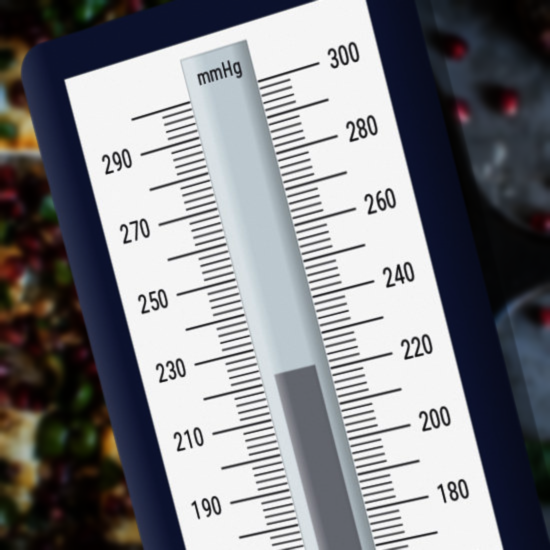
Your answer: 222 mmHg
